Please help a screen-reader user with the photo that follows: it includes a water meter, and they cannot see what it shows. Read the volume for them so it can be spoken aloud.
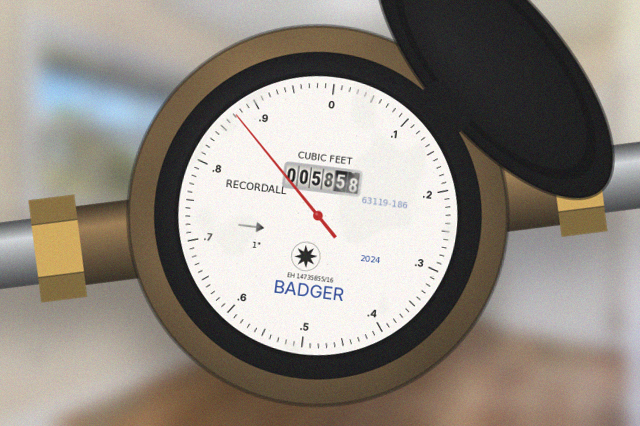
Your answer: 5857.87 ft³
